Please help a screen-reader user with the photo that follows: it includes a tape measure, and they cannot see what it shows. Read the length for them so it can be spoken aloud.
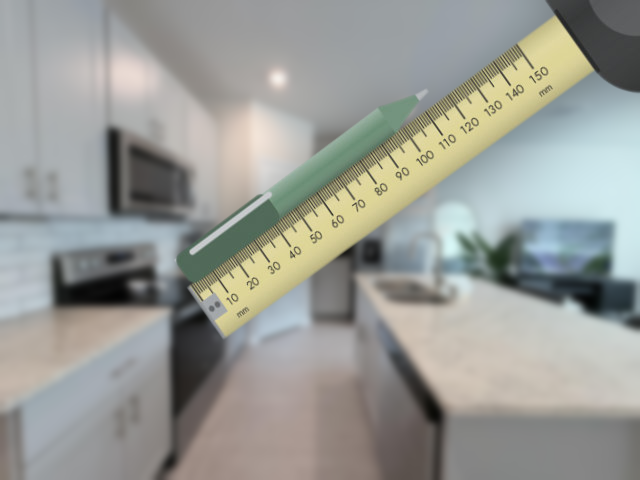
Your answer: 115 mm
